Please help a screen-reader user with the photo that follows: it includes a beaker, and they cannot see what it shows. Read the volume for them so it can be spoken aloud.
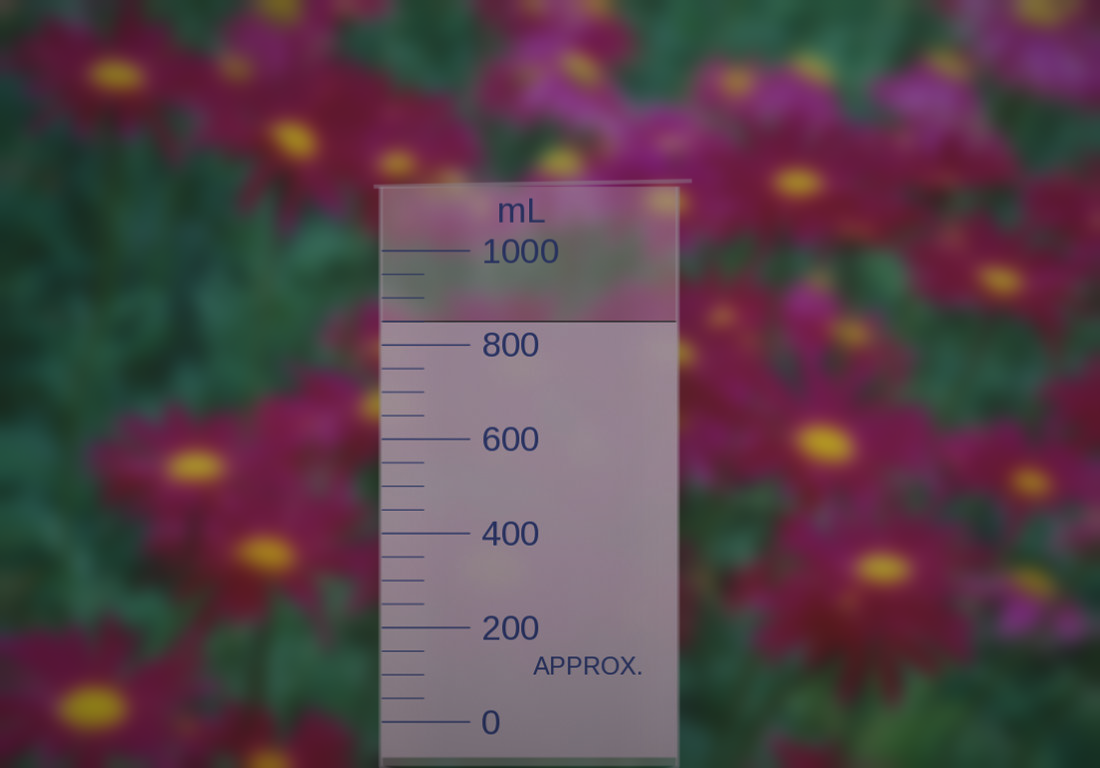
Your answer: 850 mL
